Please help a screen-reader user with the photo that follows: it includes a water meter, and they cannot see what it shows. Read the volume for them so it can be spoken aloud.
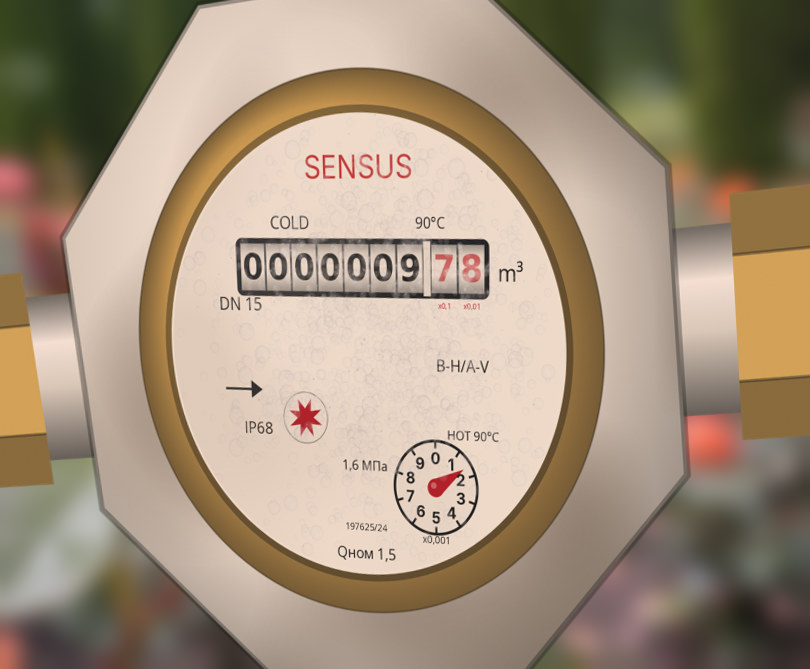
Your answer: 9.781 m³
